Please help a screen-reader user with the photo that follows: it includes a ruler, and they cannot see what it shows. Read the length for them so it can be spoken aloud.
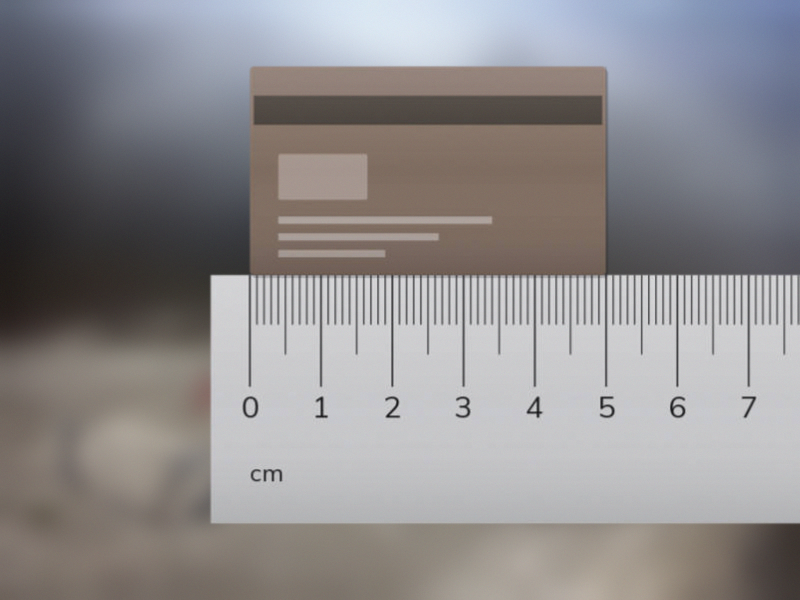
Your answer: 5 cm
